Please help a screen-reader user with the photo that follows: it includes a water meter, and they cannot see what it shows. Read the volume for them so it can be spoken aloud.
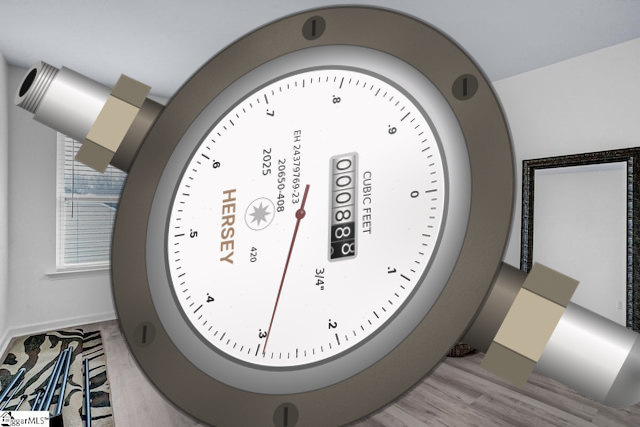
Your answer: 888.29 ft³
